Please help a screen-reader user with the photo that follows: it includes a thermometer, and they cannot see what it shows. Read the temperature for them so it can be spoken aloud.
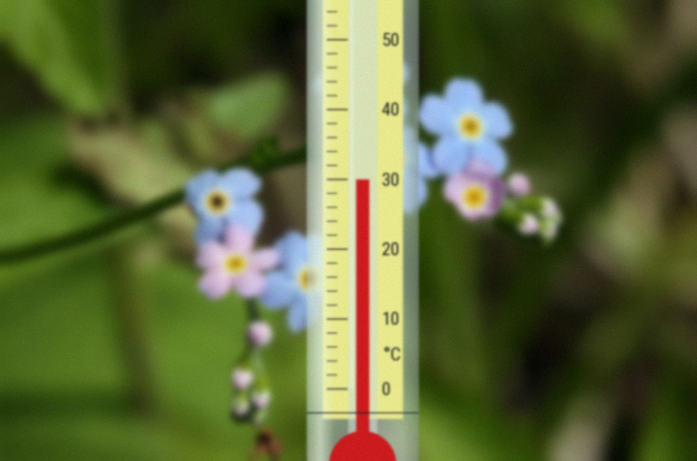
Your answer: 30 °C
